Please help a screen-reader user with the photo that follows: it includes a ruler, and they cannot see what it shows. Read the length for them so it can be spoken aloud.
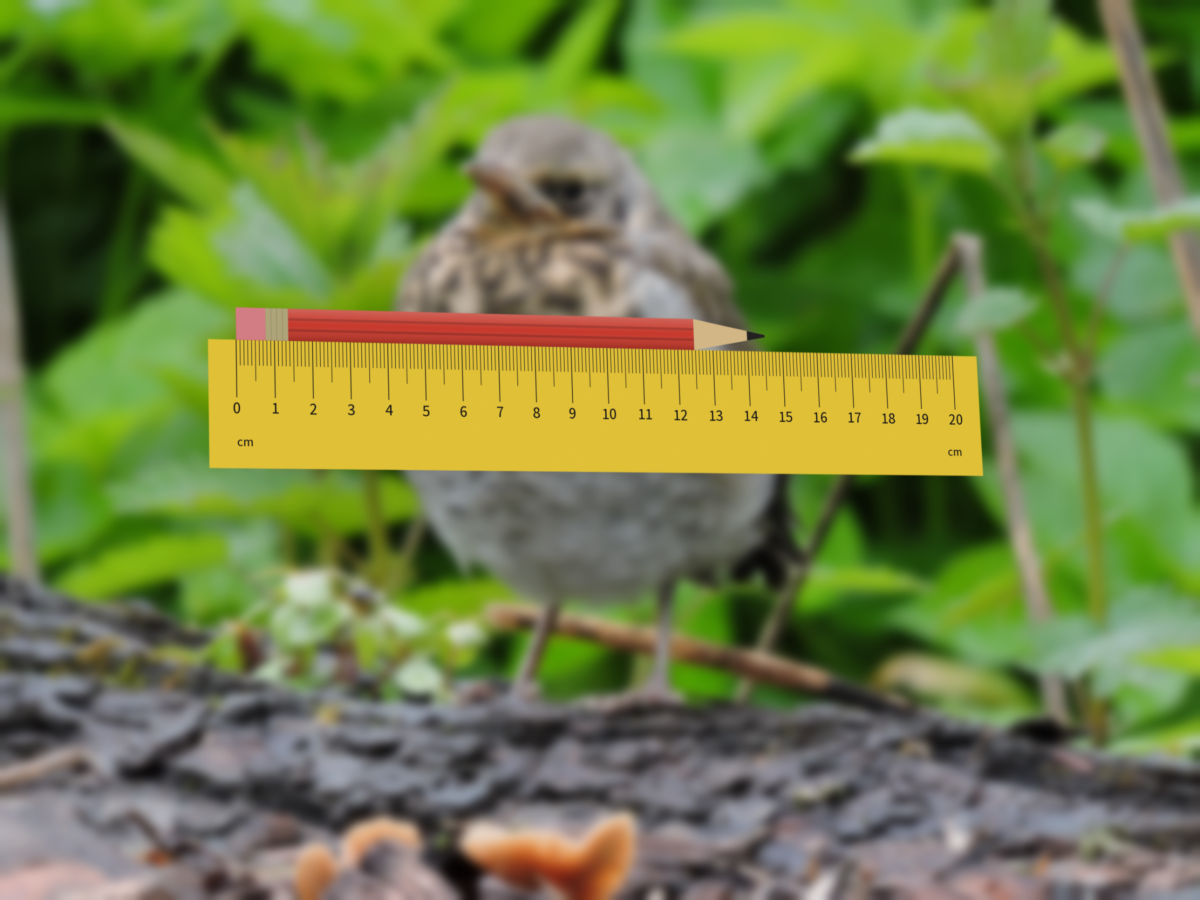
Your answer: 14.5 cm
